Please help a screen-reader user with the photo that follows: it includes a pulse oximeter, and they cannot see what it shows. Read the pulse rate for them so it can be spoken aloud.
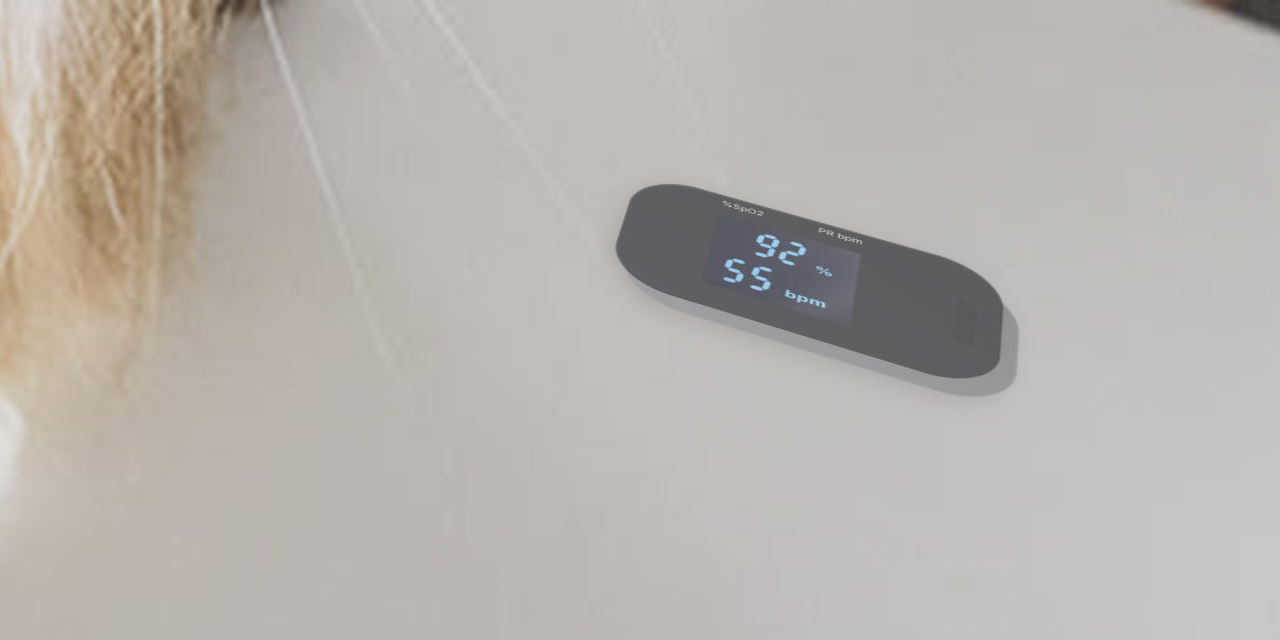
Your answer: 55 bpm
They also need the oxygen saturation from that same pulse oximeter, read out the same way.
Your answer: 92 %
